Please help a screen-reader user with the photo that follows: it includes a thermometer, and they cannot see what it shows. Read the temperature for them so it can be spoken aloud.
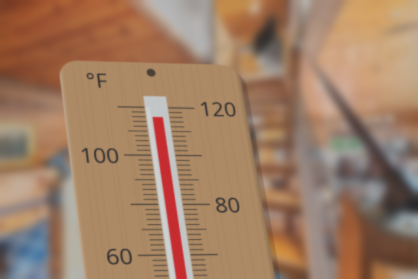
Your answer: 116 °F
